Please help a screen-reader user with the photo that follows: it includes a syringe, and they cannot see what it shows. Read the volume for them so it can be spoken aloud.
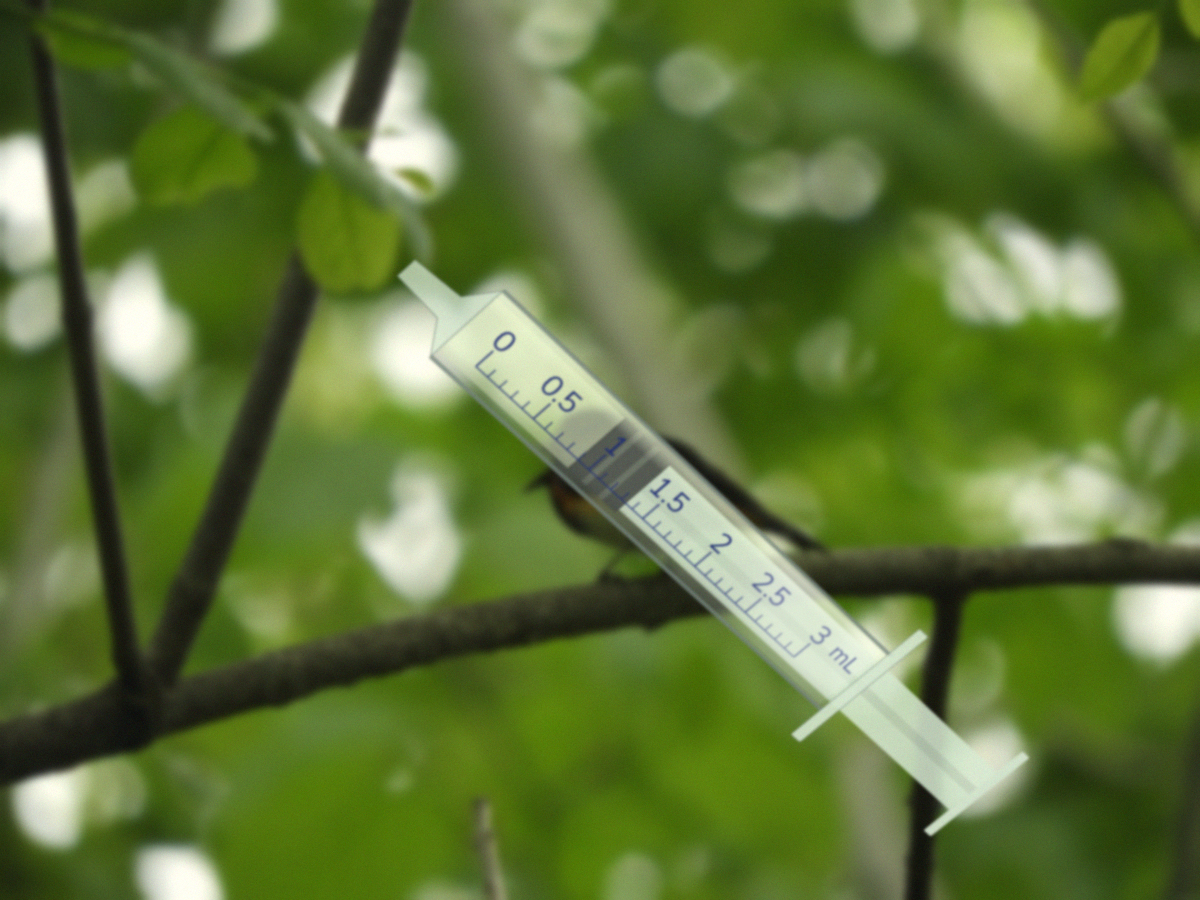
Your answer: 0.9 mL
